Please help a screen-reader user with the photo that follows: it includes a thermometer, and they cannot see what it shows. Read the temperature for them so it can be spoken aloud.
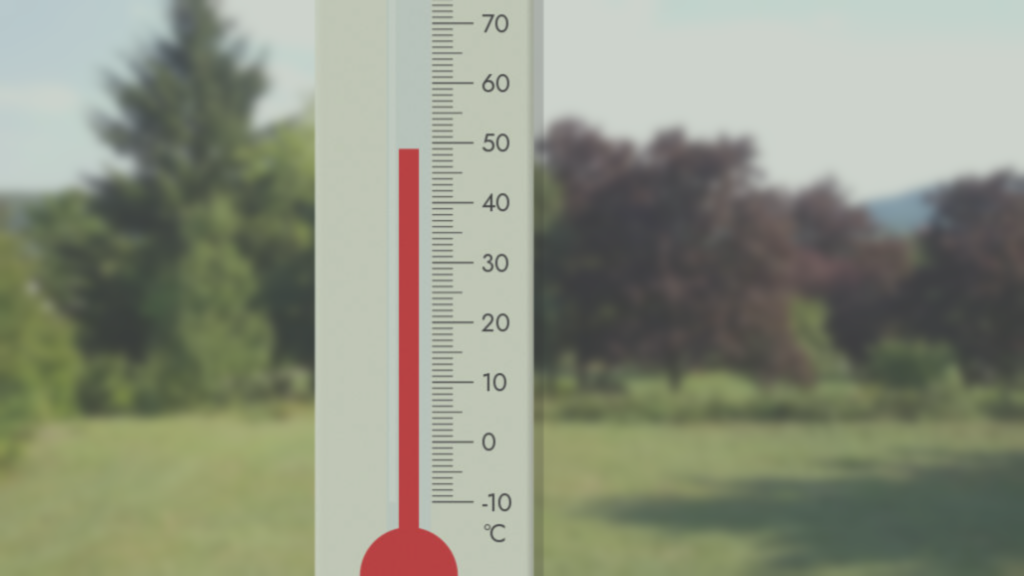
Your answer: 49 °C
